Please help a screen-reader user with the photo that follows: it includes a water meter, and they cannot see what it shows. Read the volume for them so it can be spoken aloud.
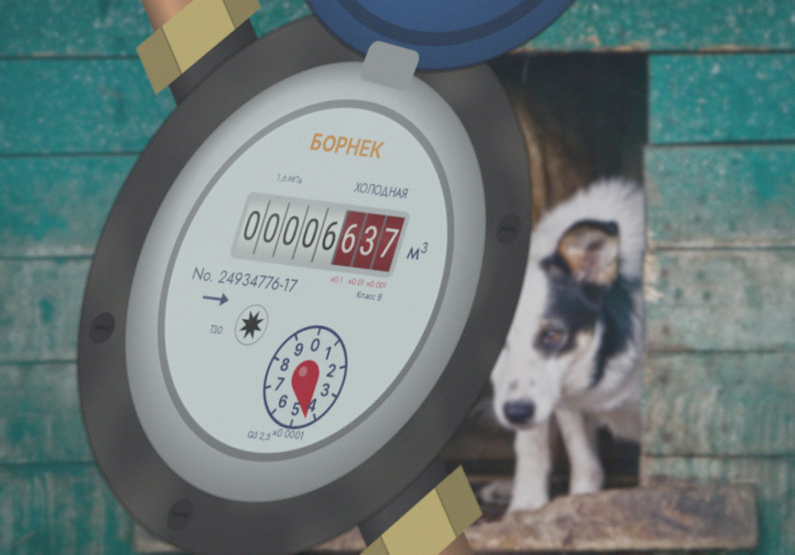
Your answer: 6.6374 m³
